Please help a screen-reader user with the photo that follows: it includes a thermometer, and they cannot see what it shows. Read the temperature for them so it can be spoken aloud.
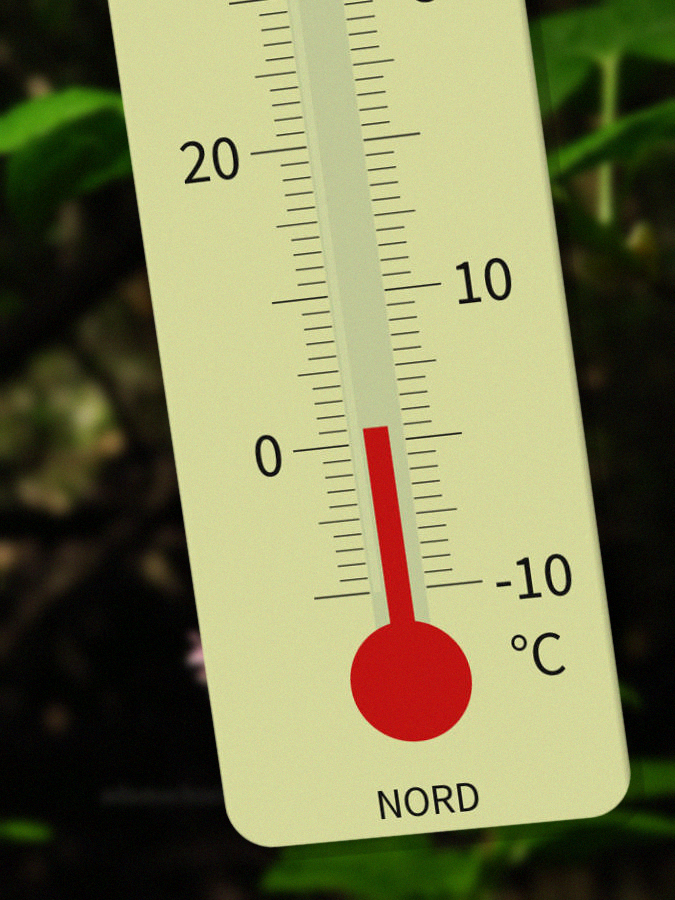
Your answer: 1 °C
